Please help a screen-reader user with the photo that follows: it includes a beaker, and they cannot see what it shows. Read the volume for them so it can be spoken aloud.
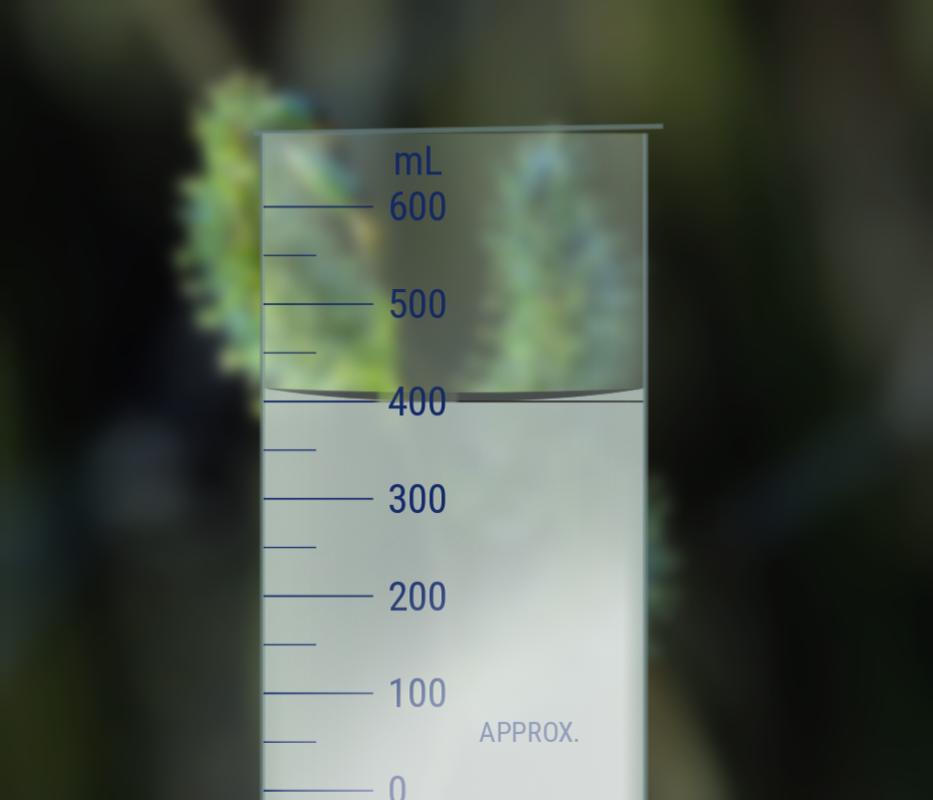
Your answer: 400 mL
